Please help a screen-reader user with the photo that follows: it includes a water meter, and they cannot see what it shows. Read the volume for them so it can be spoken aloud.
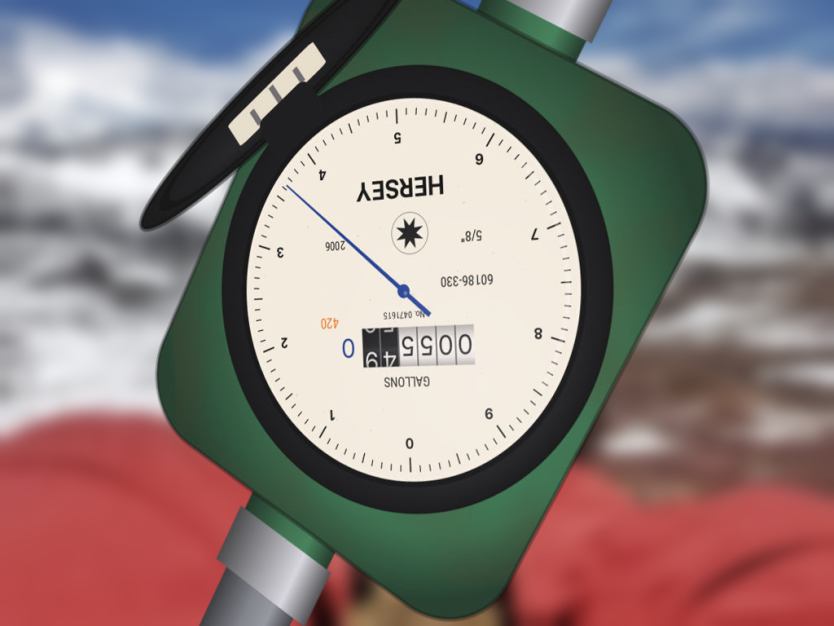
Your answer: 55493.6 gal
